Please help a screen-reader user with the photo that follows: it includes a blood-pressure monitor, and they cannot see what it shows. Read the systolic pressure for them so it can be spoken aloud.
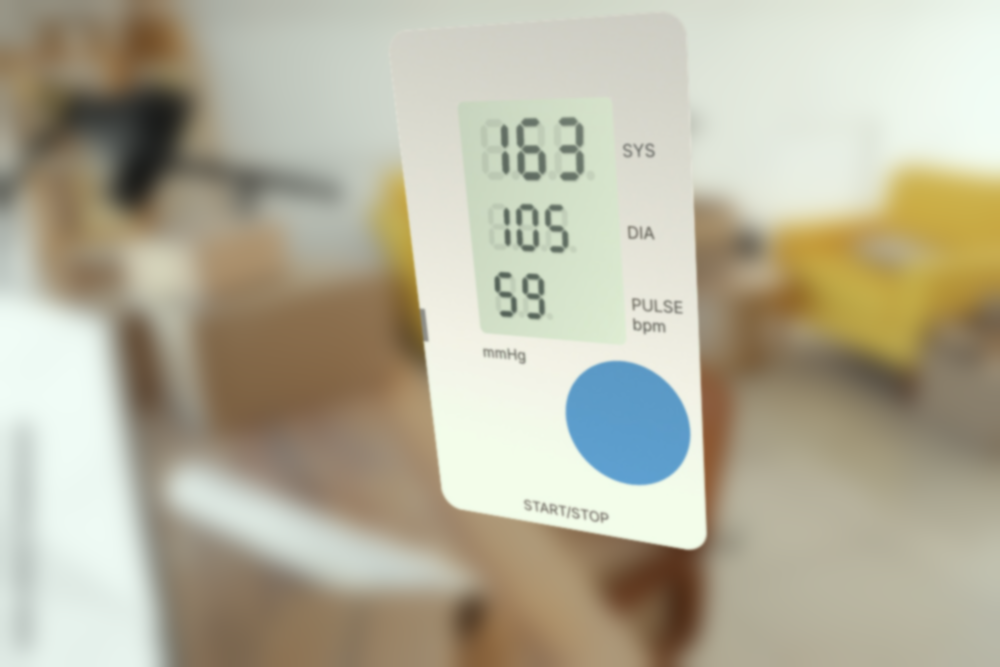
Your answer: 163 mmHg
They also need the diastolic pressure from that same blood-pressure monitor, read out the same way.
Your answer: 105 mmHg
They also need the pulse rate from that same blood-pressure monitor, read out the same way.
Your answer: 59 bpm
